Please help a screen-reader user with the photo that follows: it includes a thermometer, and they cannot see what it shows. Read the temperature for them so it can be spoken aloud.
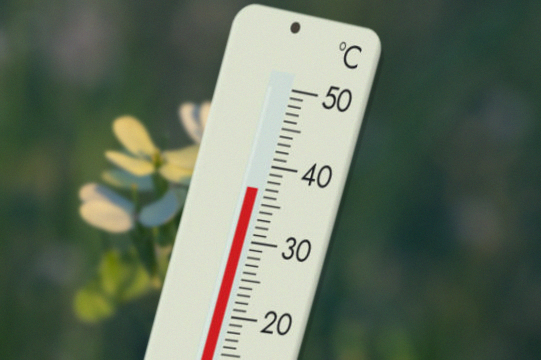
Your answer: 37 °C
